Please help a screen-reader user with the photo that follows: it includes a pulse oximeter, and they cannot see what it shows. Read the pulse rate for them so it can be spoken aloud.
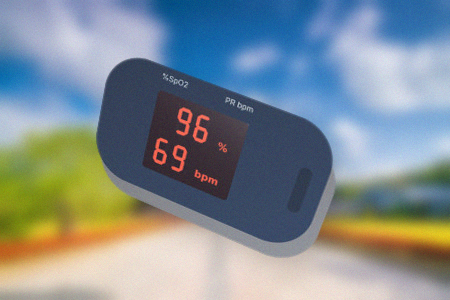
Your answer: 69 bpm
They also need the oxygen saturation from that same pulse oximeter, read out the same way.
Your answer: 96 %
